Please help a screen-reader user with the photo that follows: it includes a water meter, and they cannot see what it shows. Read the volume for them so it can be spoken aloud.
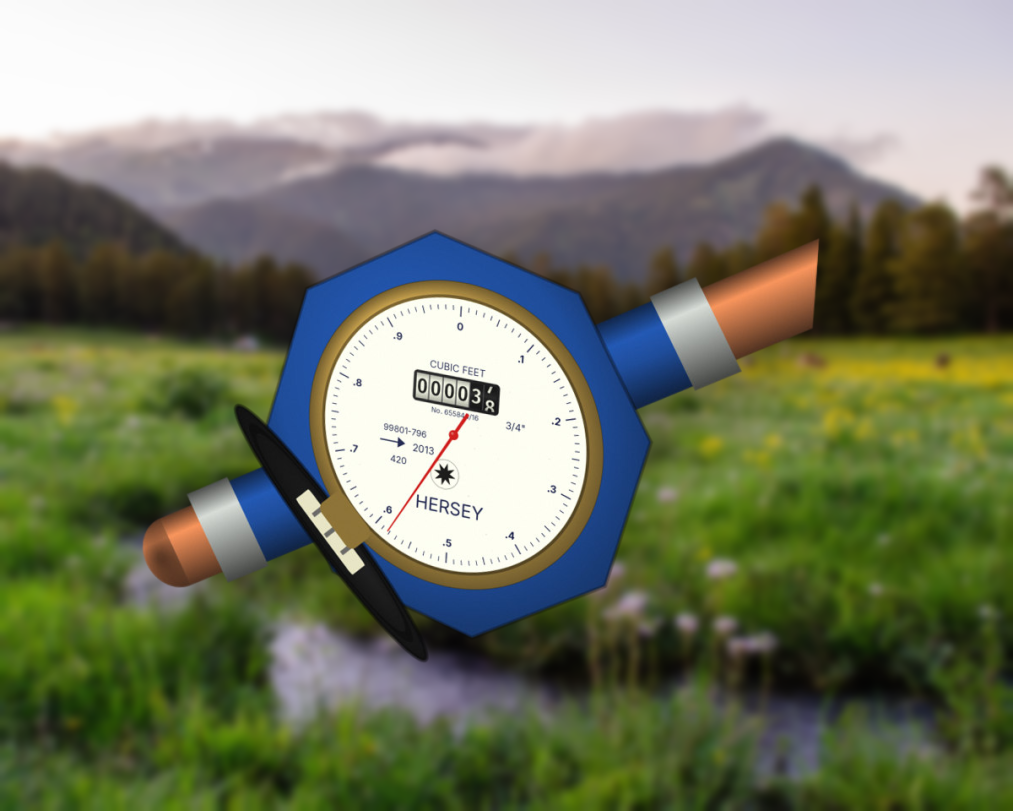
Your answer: 37.58 ft³
